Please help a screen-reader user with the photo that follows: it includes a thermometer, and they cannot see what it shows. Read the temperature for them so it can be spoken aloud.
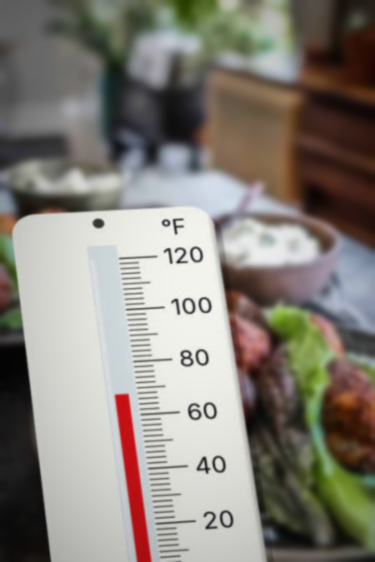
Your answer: 68 °F
